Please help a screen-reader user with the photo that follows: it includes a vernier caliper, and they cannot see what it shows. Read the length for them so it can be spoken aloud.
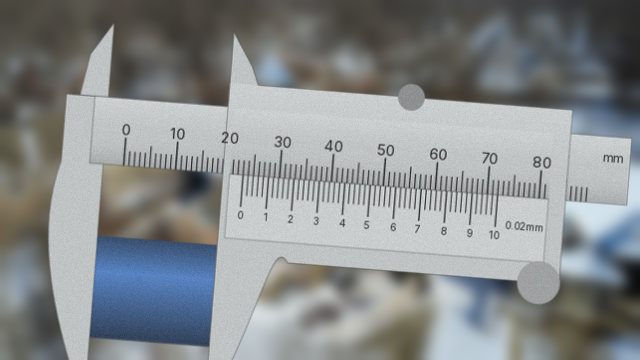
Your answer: 23.0 mm
